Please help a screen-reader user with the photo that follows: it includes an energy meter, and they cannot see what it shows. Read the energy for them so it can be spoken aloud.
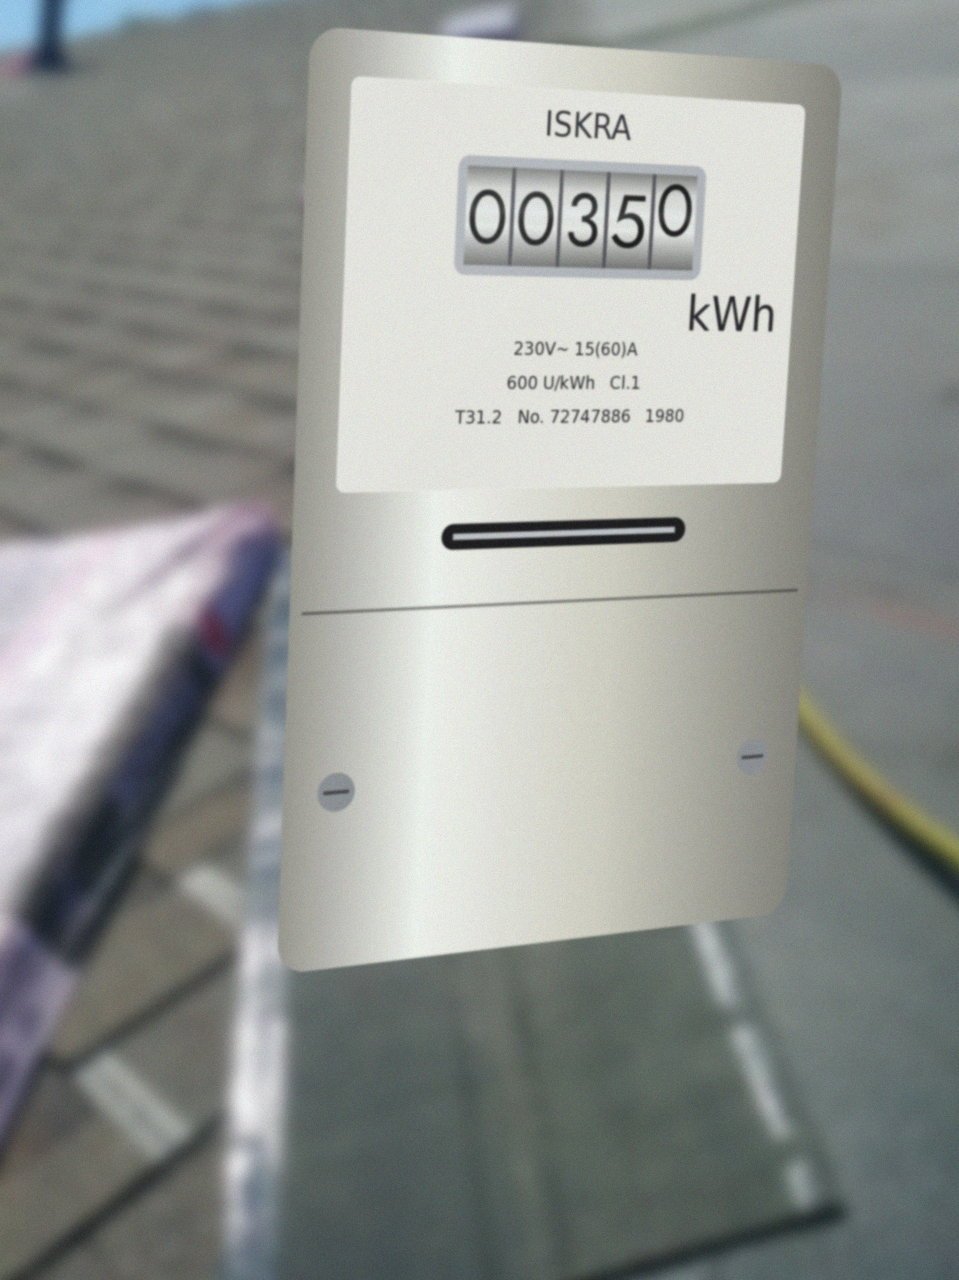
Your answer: 350 kWh
